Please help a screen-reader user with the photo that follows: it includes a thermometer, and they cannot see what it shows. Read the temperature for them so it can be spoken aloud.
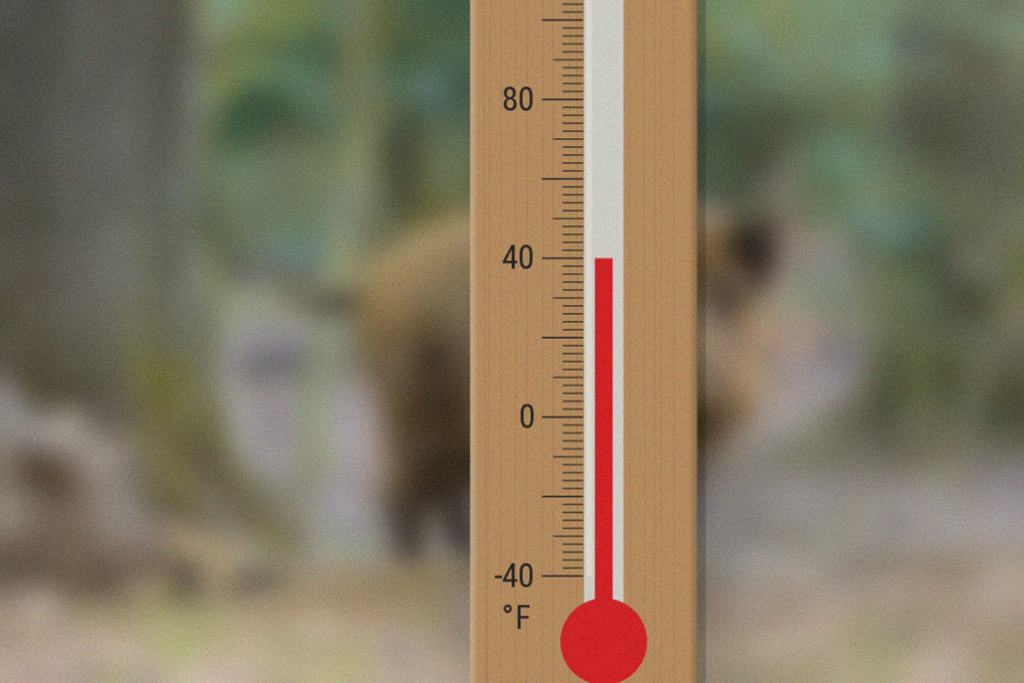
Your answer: 40 °F
